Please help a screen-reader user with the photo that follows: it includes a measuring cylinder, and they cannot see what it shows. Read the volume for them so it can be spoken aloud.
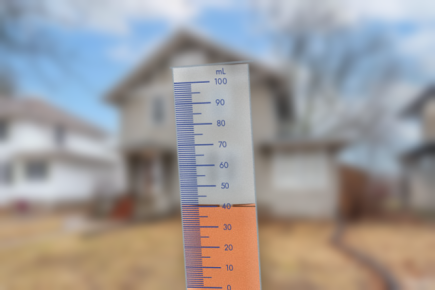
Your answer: 40 mL
